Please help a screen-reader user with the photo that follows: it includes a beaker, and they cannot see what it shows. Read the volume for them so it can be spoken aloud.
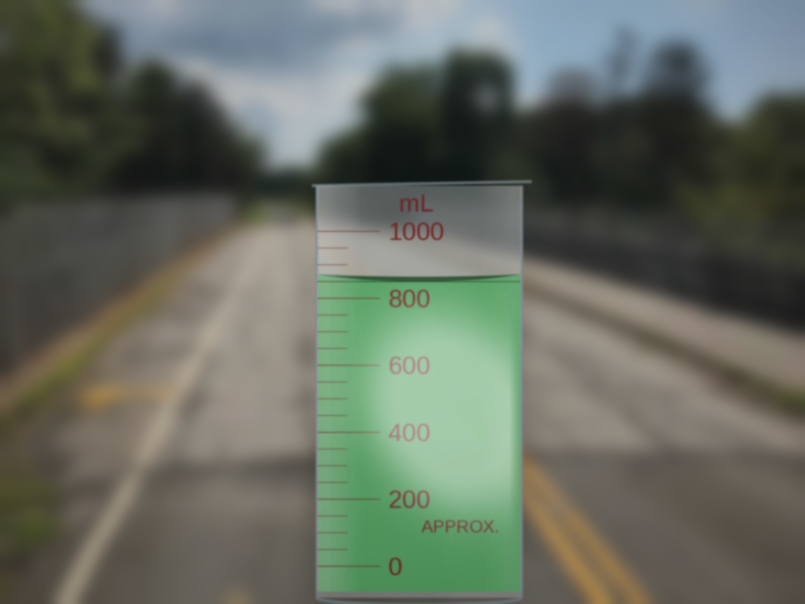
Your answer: 850 mL
